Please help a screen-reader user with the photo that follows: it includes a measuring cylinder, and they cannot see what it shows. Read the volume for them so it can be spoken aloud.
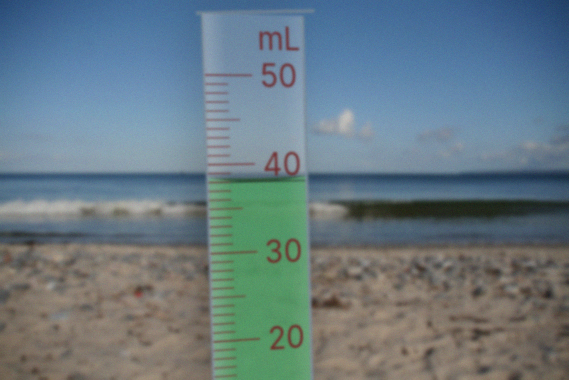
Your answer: 38 mL
